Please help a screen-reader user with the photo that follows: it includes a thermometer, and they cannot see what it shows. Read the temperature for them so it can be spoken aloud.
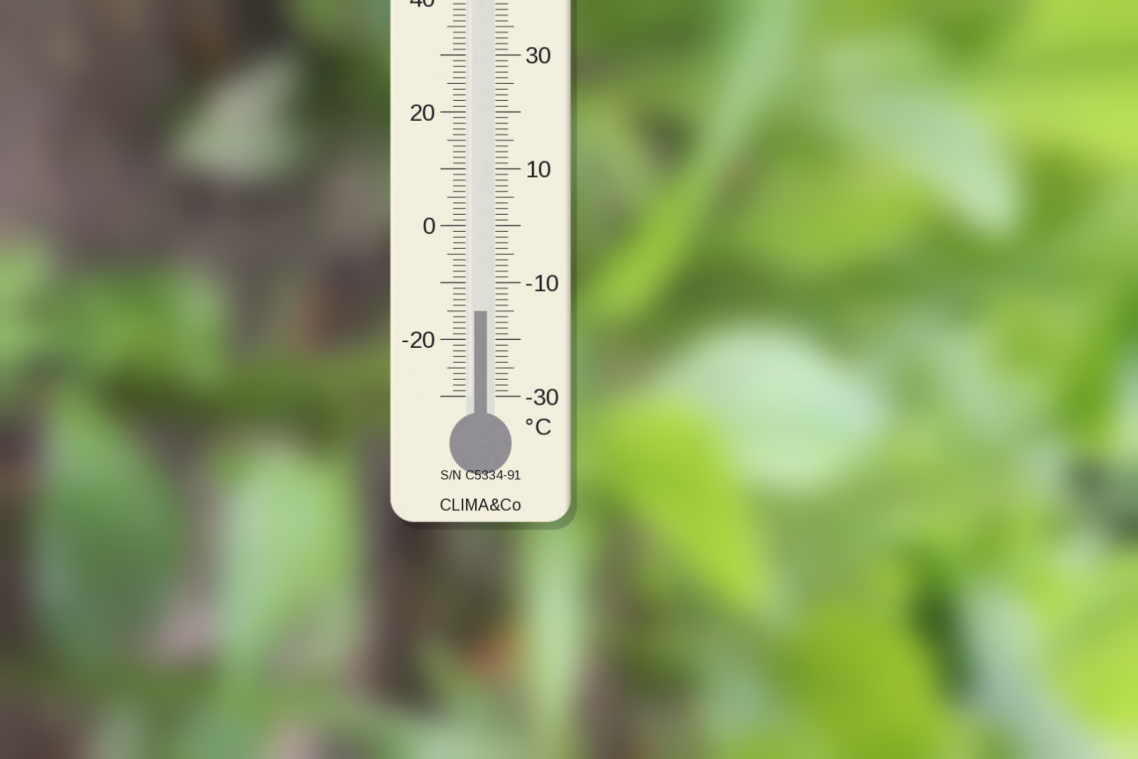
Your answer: -15 °C
